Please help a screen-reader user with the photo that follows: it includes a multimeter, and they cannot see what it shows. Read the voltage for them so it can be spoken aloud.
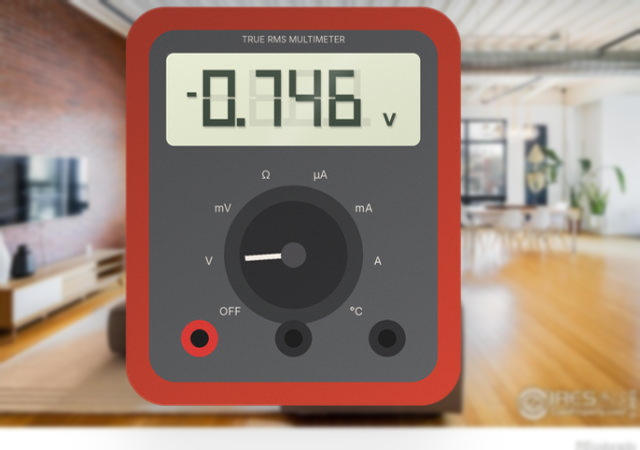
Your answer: -0.746 V
